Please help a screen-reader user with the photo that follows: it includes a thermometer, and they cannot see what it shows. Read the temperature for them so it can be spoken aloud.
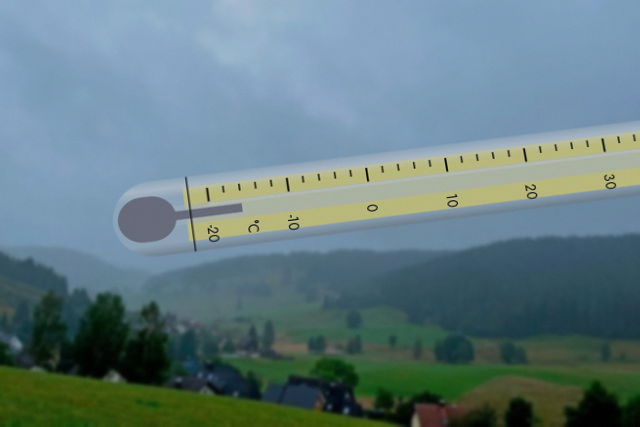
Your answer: -16 °C
